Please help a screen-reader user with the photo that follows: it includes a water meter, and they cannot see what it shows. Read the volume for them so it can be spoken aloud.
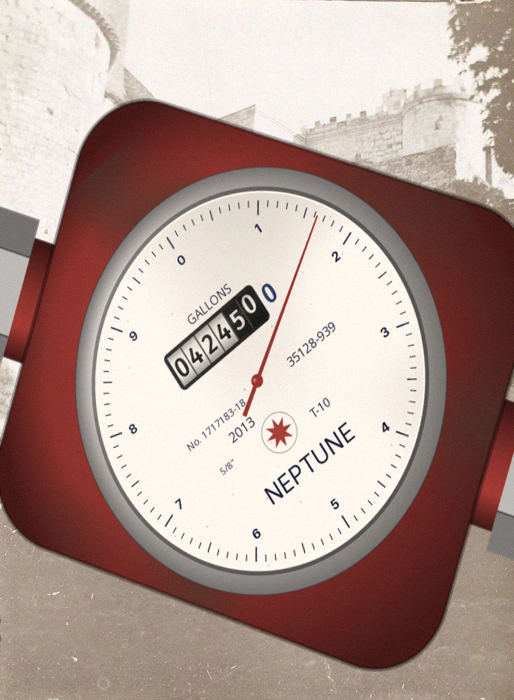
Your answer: 424501.6 gal
